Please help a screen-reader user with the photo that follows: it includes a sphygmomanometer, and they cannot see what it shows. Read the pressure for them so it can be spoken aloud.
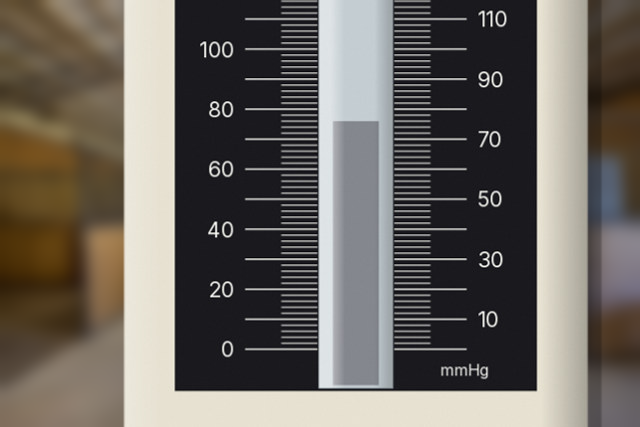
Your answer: 76 mmHg
